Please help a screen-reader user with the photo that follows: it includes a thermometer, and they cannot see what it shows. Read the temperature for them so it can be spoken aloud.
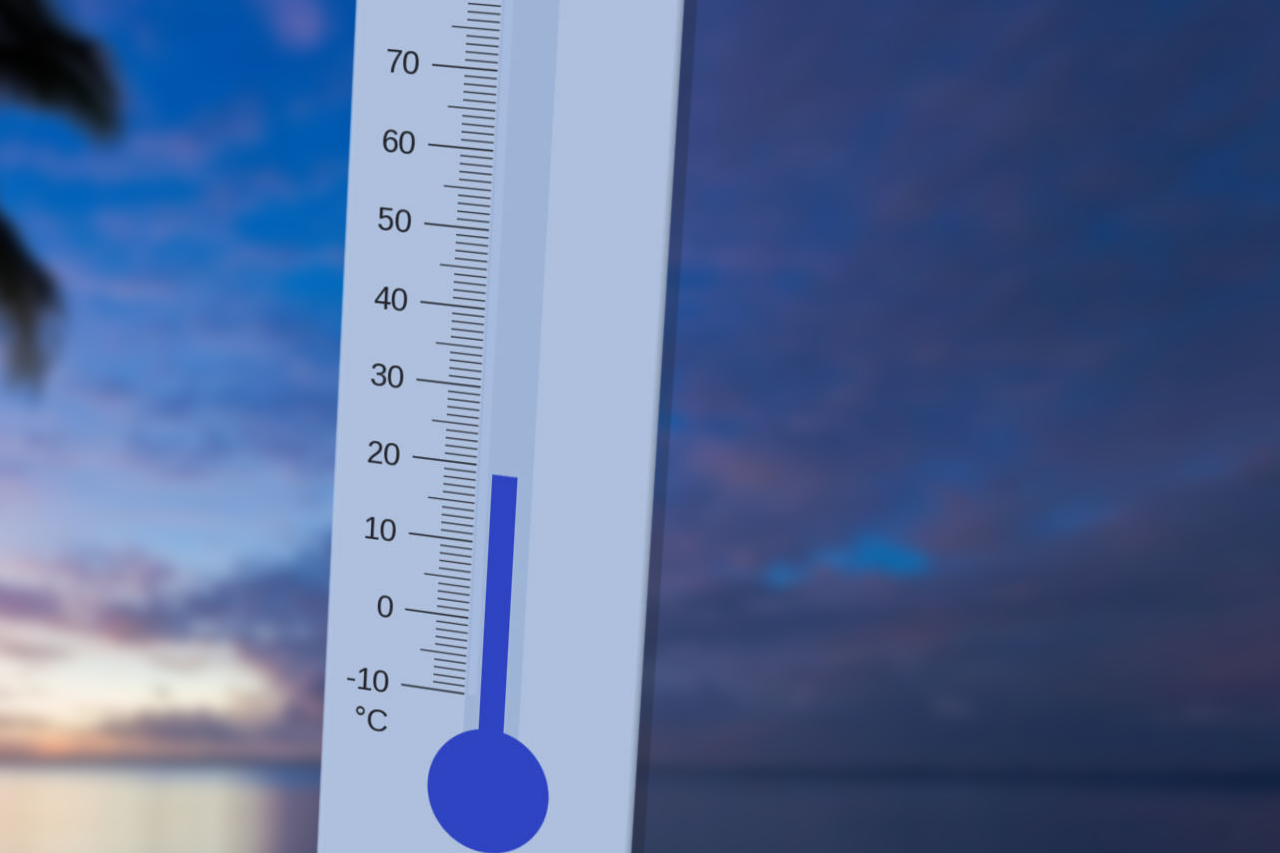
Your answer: 19 °C
